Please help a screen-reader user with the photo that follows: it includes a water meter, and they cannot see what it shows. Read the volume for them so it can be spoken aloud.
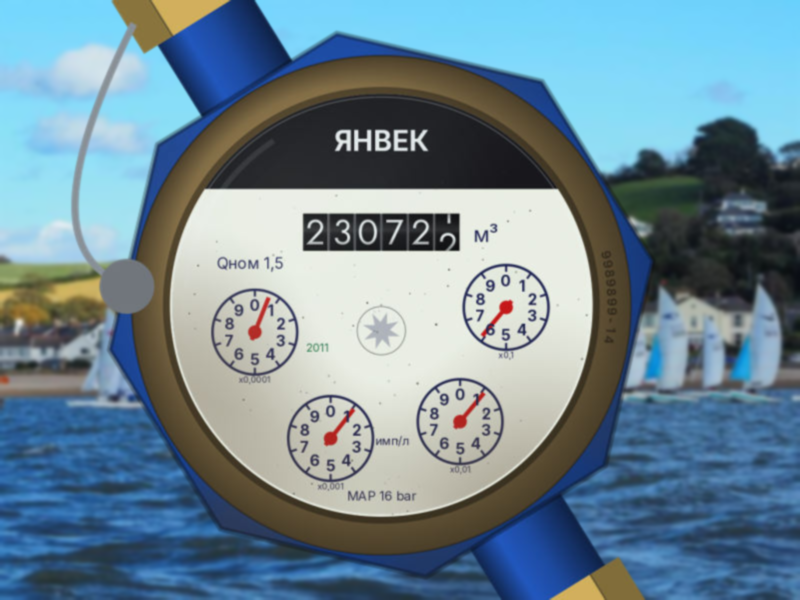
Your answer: 230721.6110 m³
